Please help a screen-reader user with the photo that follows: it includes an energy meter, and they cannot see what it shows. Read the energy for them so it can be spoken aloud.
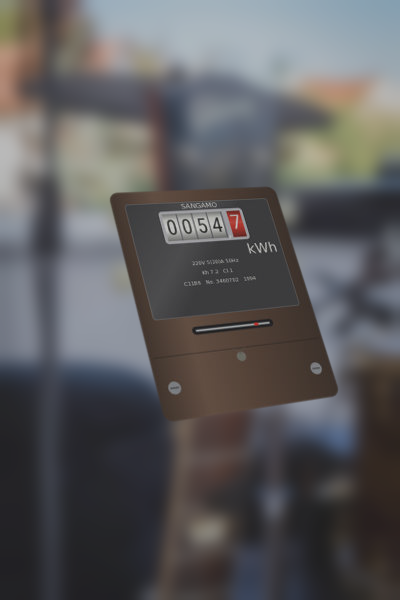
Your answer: 54.7 kWh
